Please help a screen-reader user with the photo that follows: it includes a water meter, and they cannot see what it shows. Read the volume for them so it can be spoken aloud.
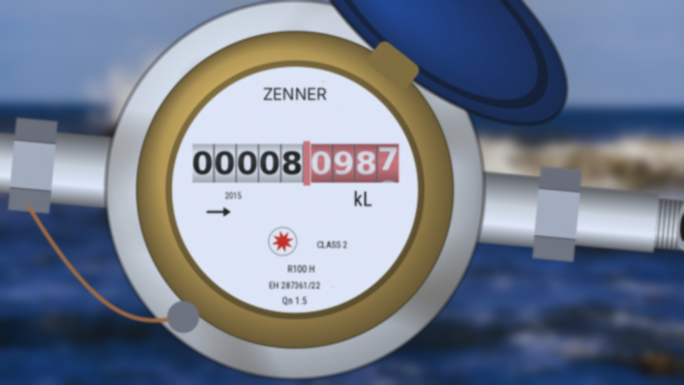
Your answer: 8.0987 kL
